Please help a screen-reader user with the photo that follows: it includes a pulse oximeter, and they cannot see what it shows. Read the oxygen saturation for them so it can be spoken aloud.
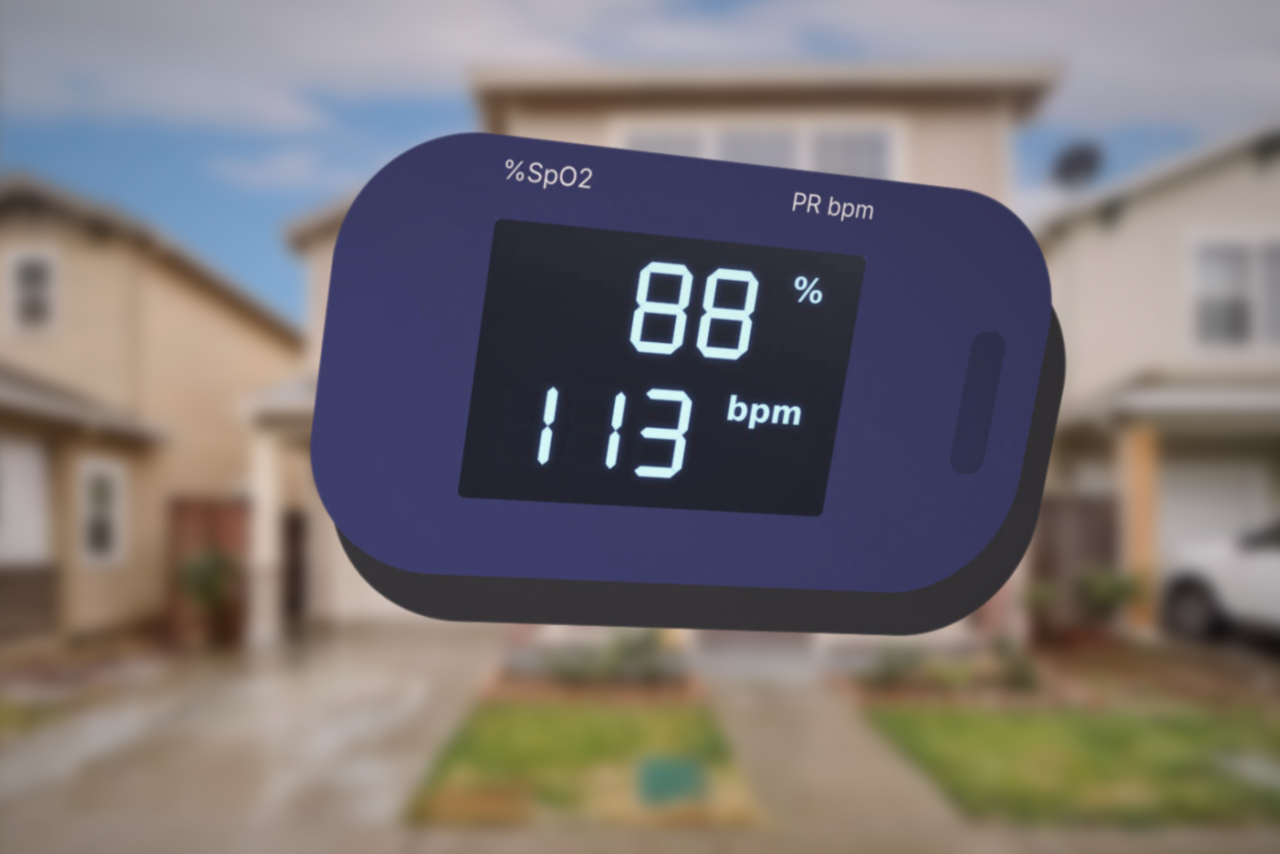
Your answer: 88 %
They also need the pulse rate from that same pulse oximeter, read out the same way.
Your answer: 113 bpm
